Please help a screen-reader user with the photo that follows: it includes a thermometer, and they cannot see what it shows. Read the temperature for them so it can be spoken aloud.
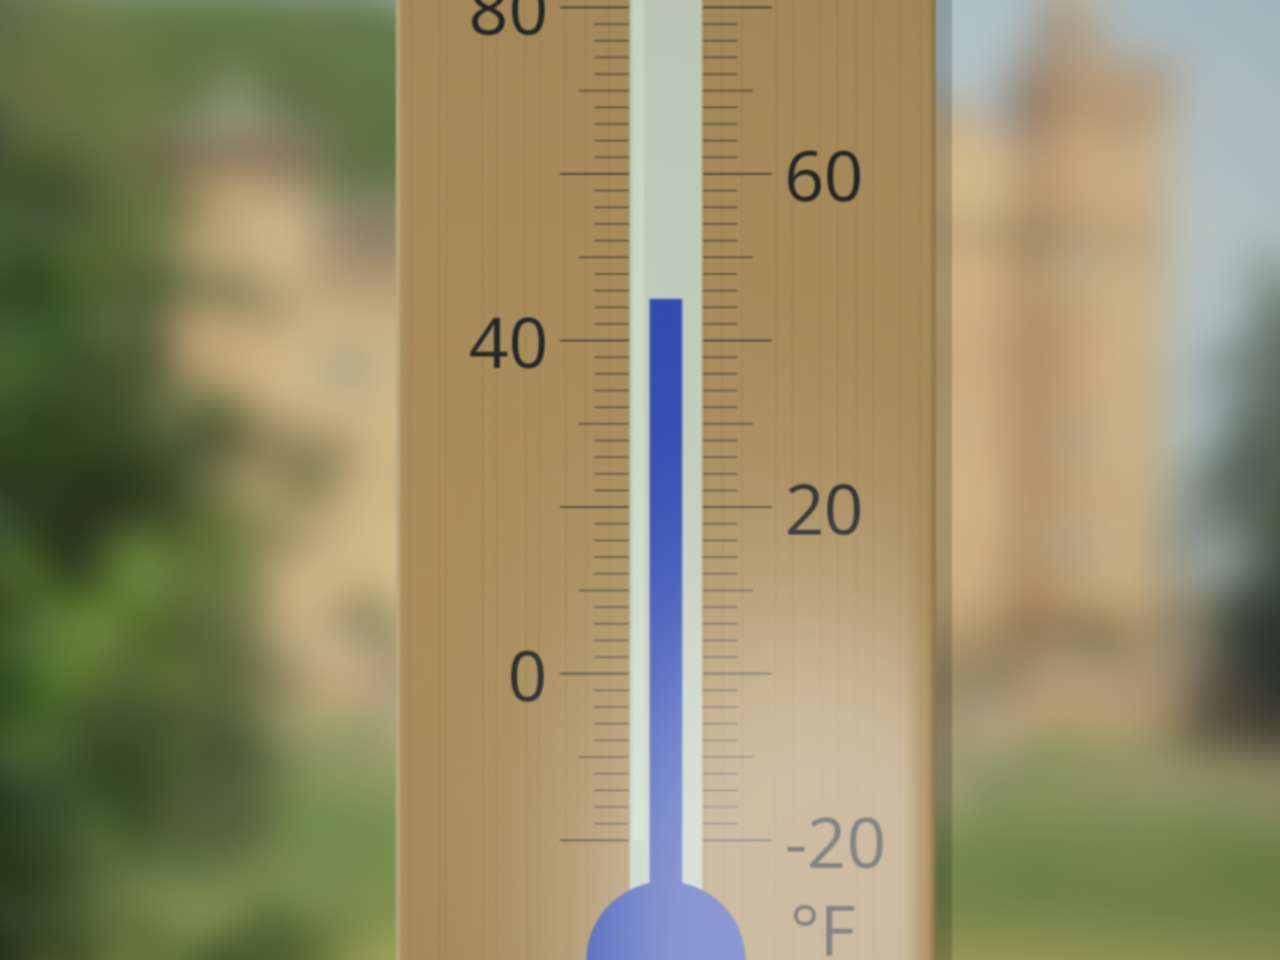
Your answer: 45 °F
